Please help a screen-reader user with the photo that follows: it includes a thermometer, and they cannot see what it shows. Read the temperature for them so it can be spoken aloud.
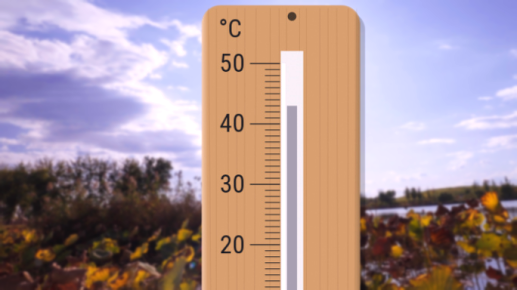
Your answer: 43 °C
